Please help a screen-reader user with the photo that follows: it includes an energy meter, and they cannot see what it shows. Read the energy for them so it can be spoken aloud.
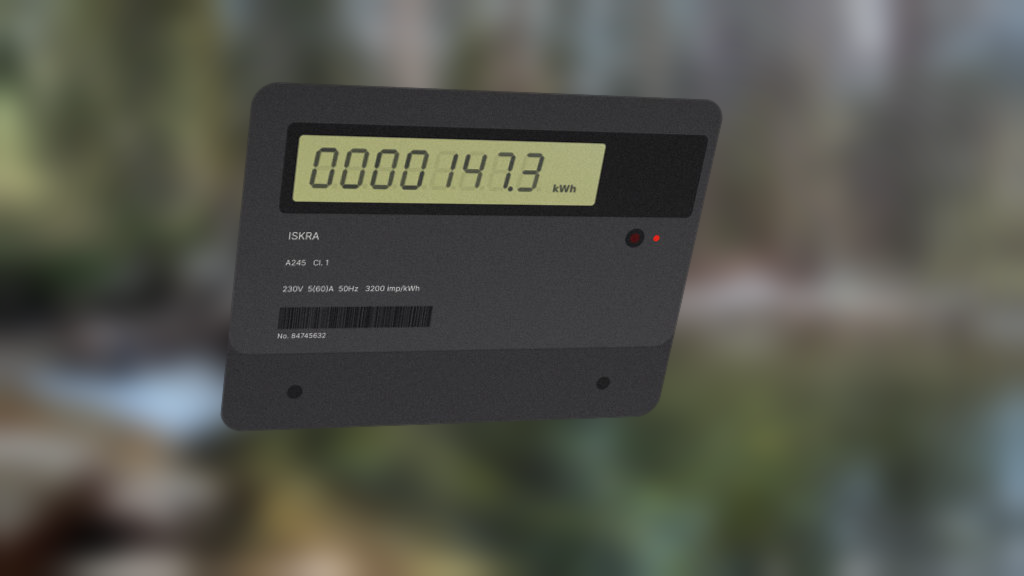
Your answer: 147.3 kWh
